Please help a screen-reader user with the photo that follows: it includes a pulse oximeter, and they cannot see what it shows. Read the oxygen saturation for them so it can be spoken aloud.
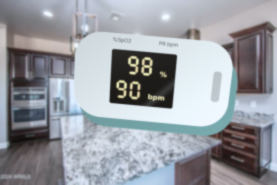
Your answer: 98 %
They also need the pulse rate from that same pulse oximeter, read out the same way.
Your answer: 90 bpm
